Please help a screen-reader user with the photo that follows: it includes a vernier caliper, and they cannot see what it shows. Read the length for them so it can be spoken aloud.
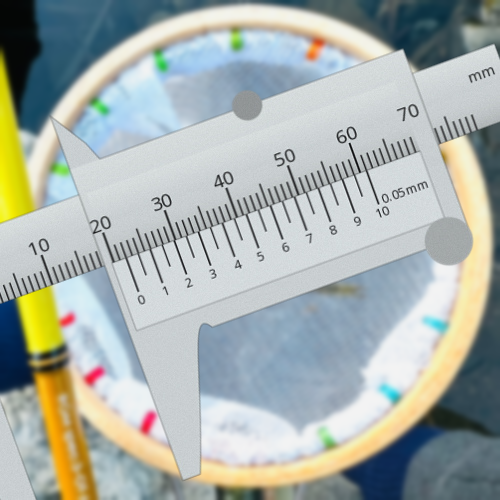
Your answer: 22.0 mm
